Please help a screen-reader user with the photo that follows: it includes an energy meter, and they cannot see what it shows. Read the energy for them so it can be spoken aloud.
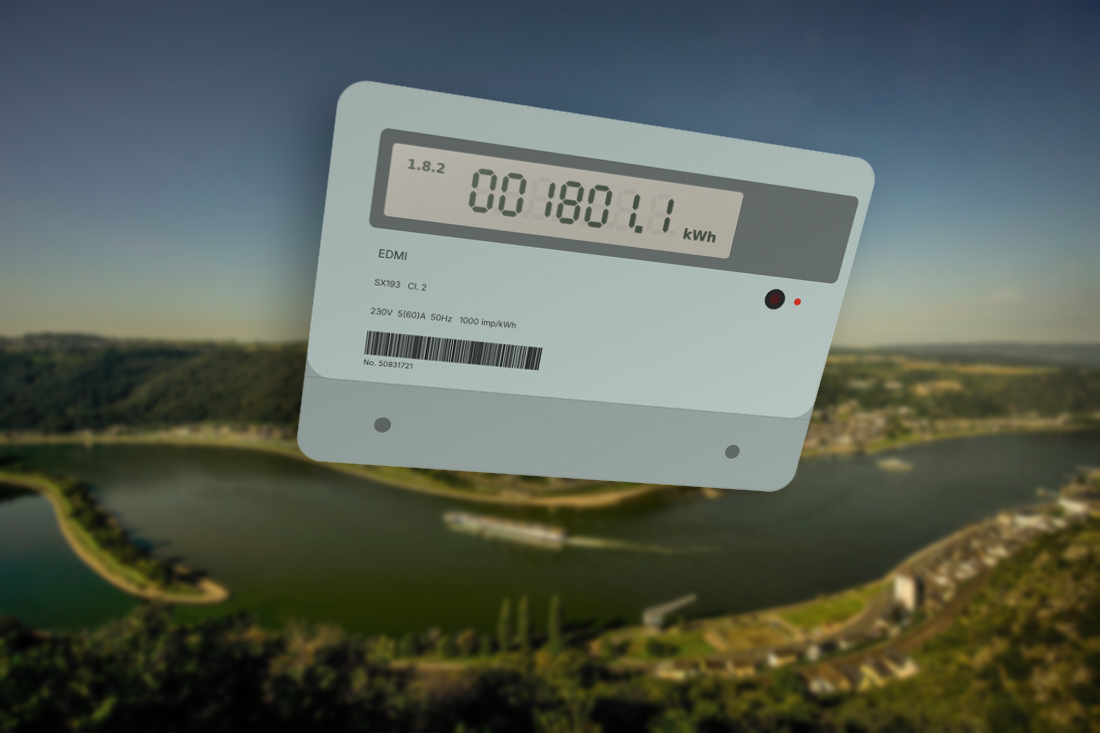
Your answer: 1801.1 kWh
